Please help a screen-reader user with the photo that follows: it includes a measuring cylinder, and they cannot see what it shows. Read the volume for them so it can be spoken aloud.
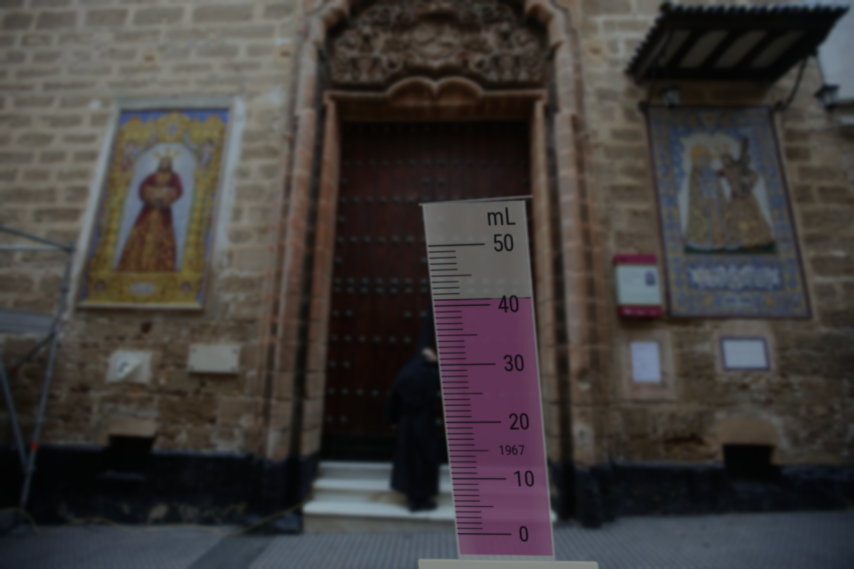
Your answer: 41 mL
